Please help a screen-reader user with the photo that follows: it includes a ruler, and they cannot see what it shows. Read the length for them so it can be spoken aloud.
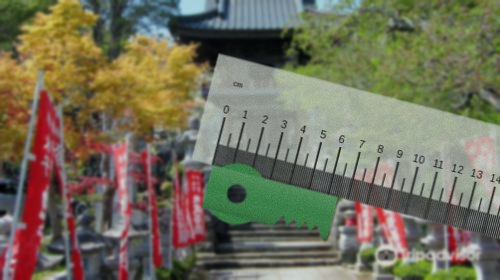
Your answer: 6.5 cm
